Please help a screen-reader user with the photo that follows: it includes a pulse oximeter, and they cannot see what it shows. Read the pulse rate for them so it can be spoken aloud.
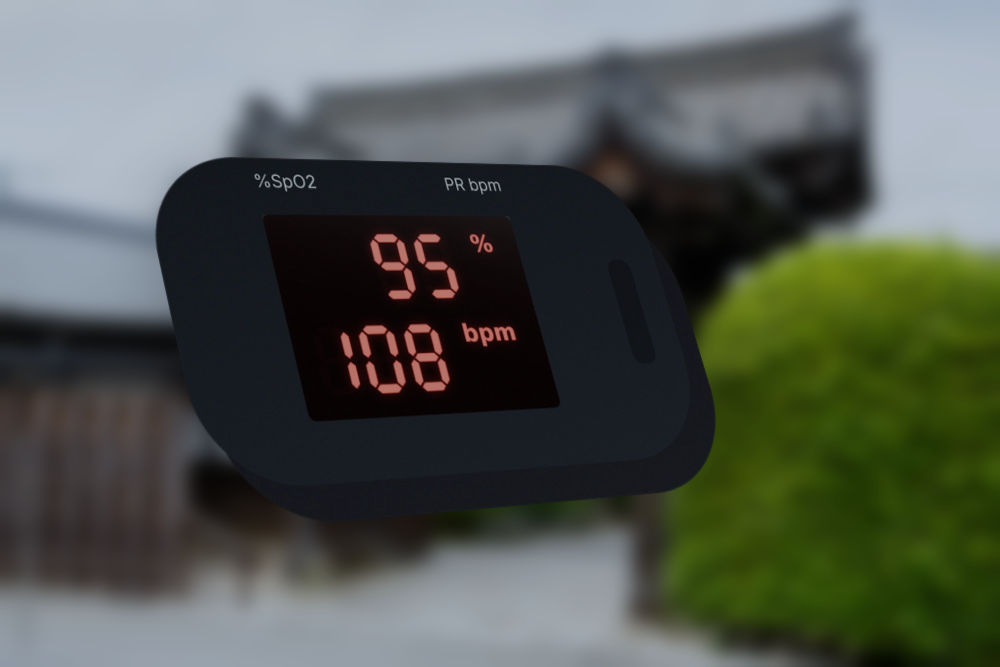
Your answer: 108 bpm
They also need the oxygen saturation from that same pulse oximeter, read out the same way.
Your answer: 95 %
